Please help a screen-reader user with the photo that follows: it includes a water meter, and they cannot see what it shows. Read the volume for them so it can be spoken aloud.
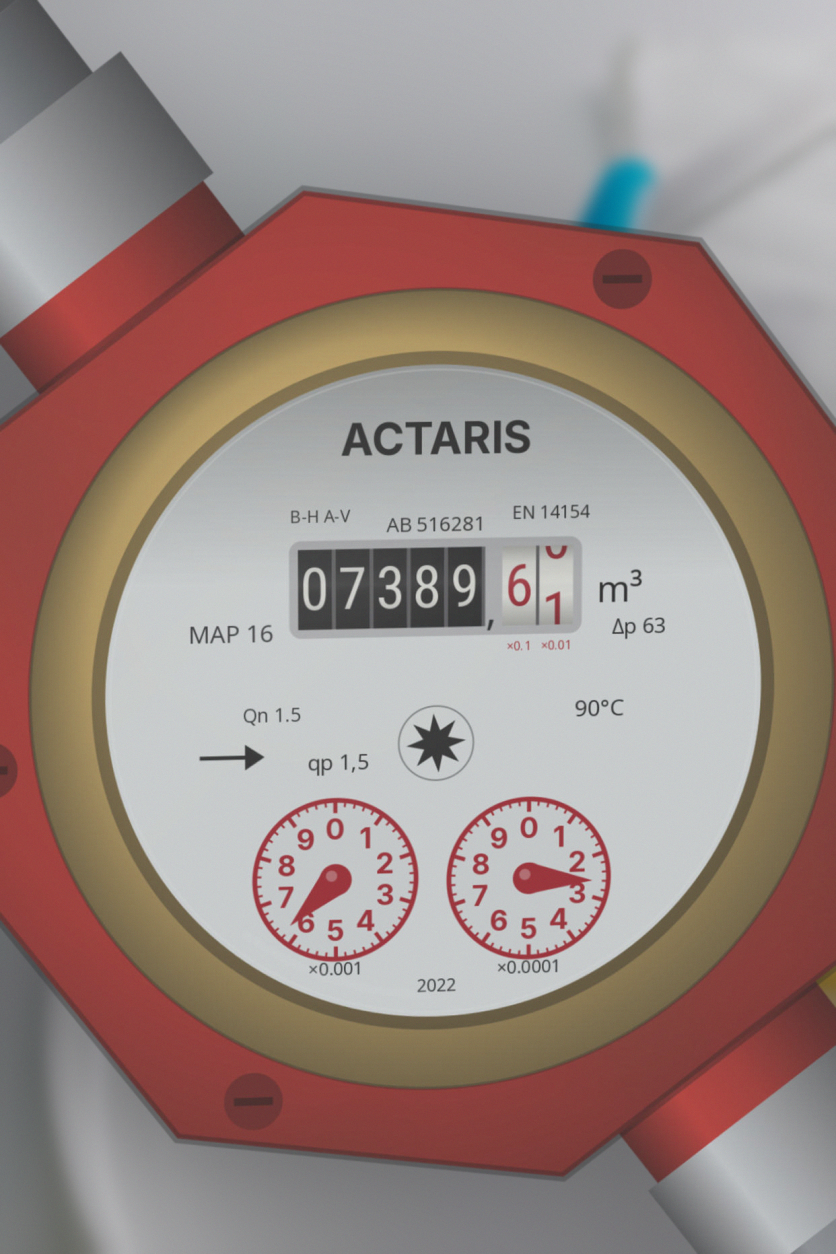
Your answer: 7389.6062 m³
